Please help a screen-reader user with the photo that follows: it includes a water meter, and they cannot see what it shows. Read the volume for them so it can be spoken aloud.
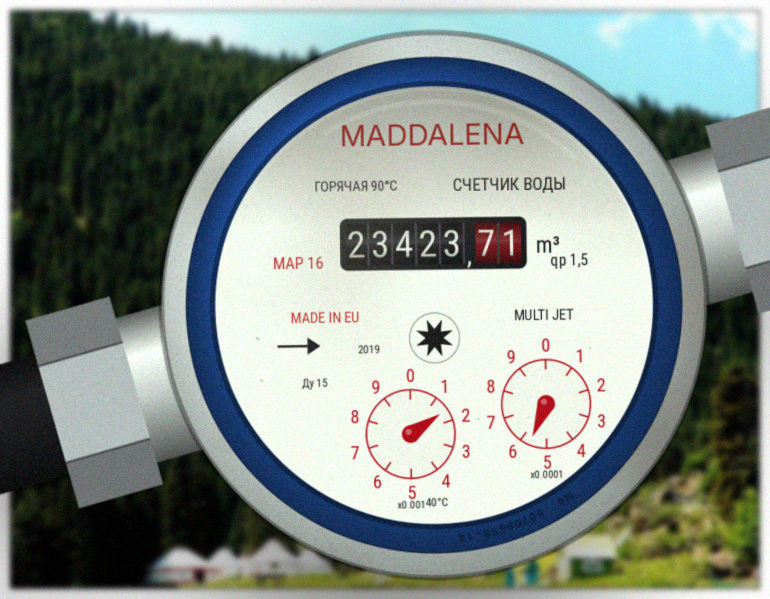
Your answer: 23423.7115 m³
